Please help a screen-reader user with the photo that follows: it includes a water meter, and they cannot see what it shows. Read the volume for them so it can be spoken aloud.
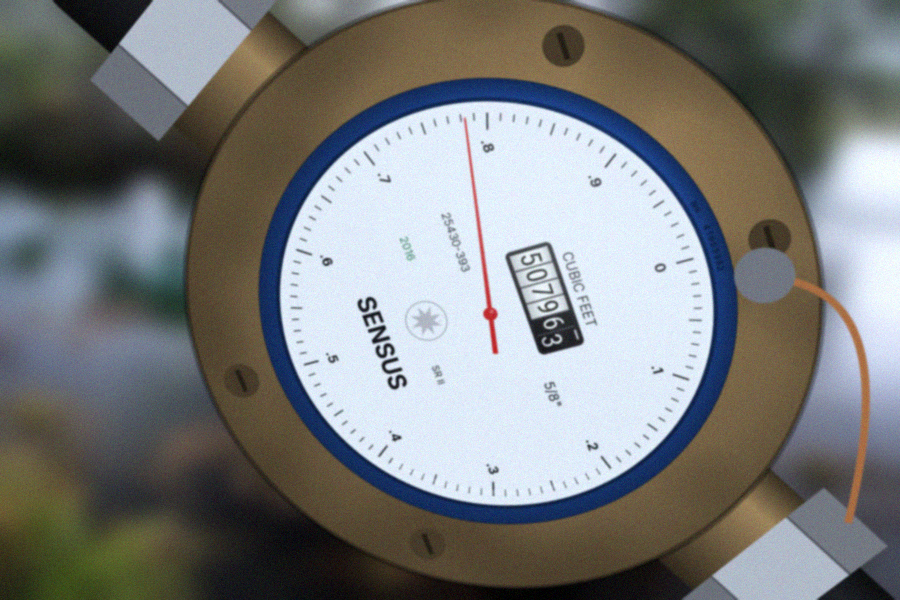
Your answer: 507962.78 ft³
